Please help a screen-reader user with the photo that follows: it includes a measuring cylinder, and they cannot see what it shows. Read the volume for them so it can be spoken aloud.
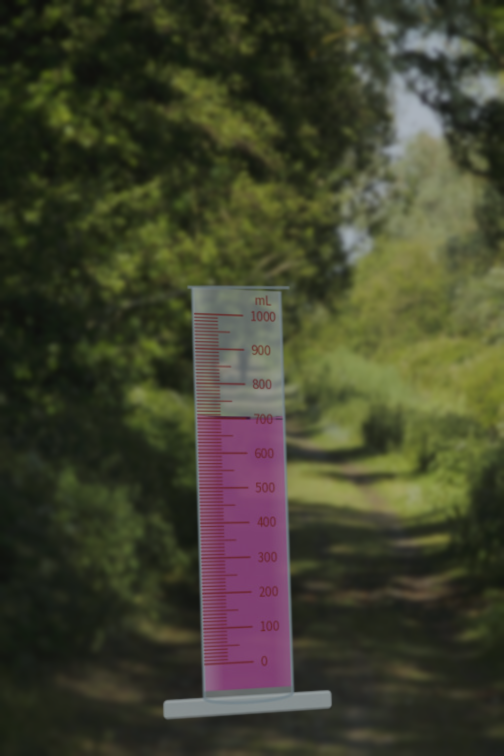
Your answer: 700 mL
